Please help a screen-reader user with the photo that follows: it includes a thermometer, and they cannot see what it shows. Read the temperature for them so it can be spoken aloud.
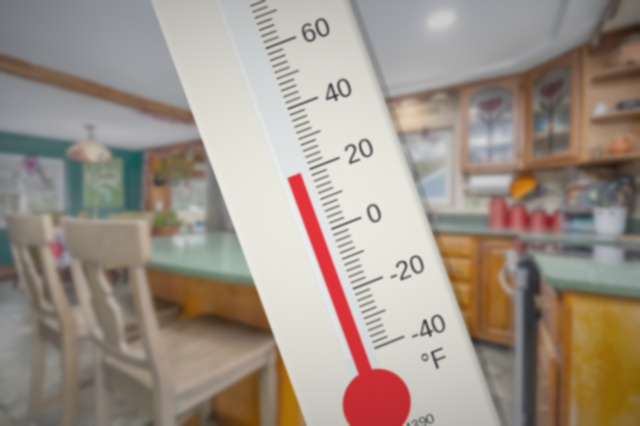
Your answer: 20 °F
